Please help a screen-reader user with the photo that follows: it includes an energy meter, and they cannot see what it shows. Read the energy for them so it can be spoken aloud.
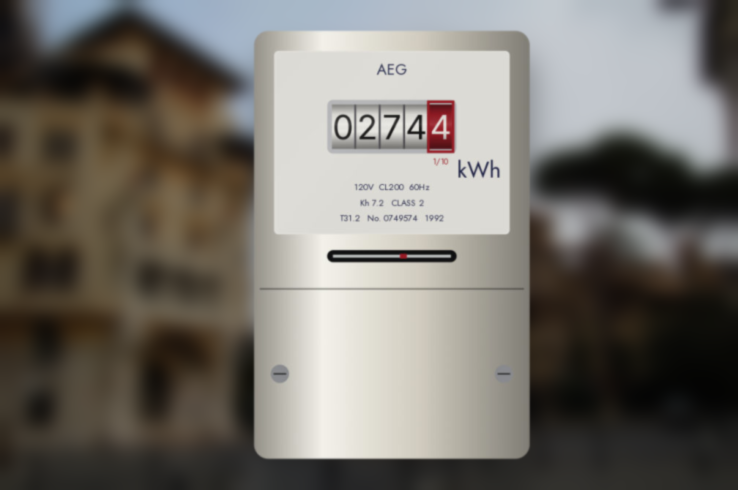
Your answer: 274.4 kWh
